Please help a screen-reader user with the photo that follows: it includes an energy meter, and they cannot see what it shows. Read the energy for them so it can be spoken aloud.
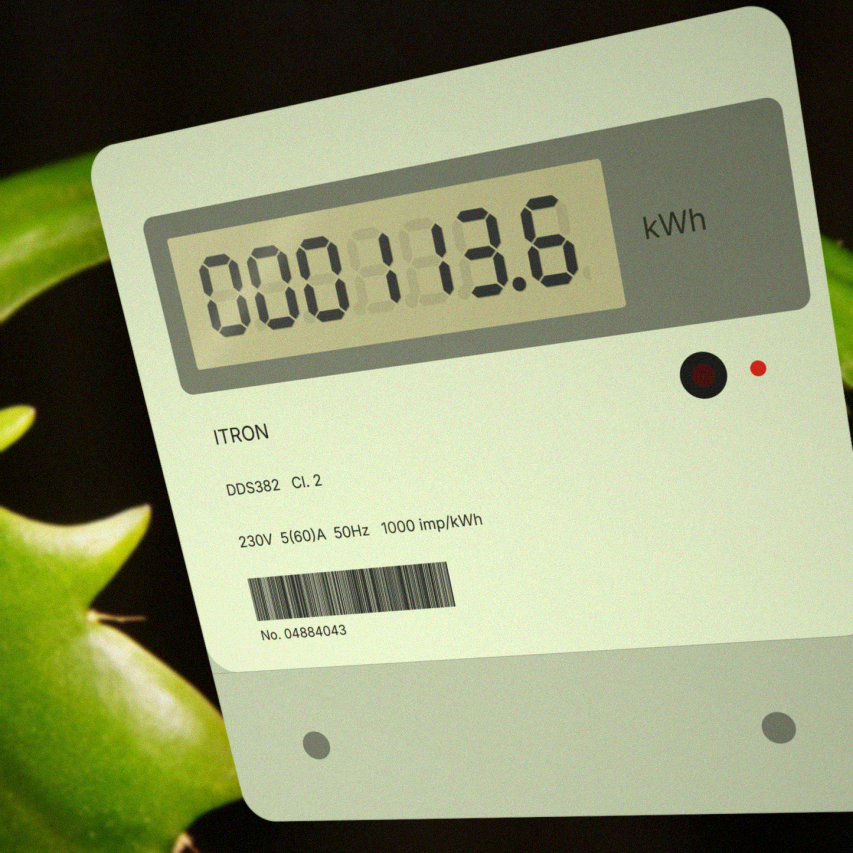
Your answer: 113.6 kWh
